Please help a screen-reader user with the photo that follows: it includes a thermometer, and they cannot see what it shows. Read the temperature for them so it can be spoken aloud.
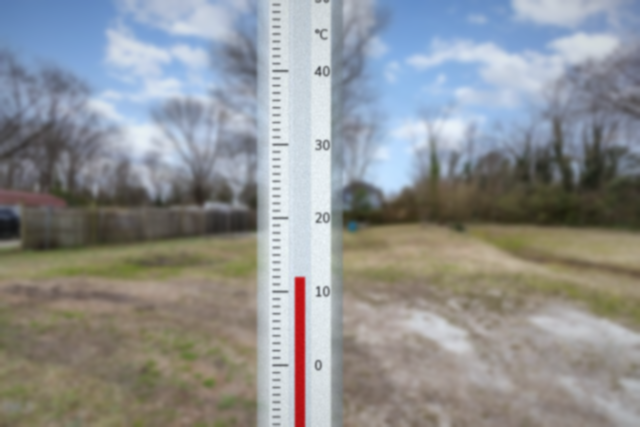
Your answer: 12 °C
